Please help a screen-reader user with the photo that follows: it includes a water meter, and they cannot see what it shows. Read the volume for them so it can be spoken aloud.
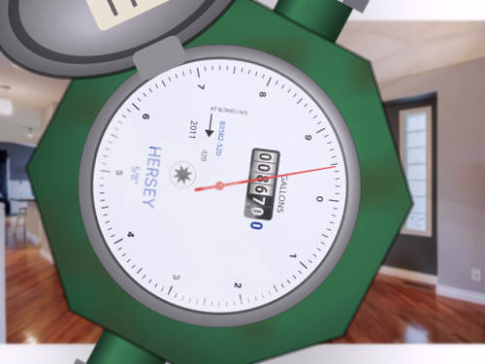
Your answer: 86699.5 gal
